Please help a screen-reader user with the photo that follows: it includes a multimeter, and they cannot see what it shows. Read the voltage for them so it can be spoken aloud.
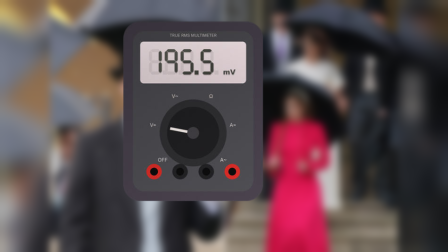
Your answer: 195.5 mV
